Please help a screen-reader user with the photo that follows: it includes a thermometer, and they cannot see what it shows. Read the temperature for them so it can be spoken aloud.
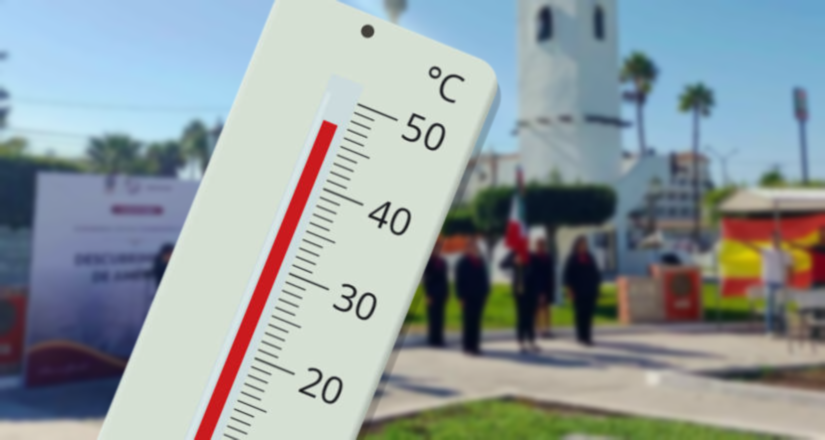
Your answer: 47 °C
